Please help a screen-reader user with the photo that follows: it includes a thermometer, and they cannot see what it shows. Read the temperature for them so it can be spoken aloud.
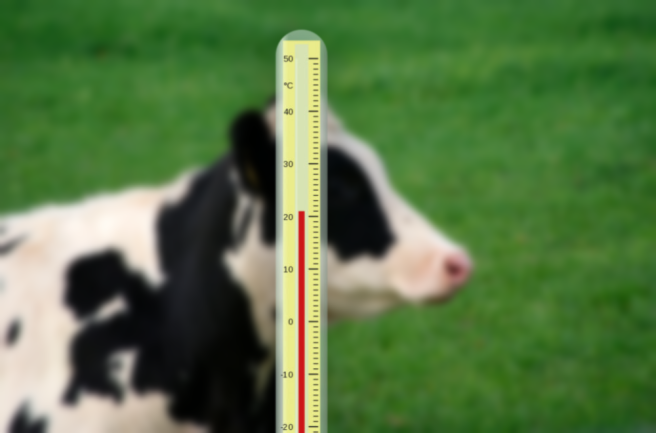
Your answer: 21 °C
